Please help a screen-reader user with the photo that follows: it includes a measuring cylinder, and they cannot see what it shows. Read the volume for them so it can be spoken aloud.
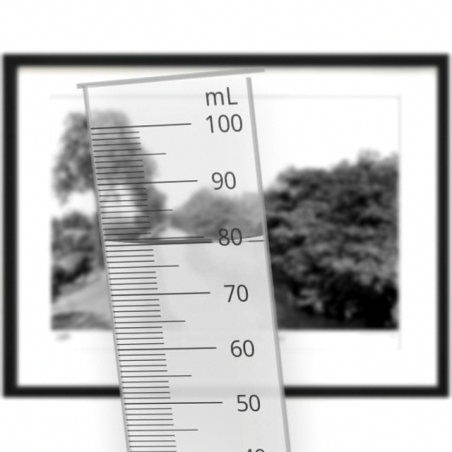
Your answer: 79 mL
